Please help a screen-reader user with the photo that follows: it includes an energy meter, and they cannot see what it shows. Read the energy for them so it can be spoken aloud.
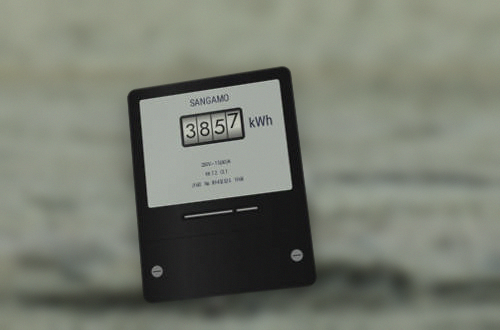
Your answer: 3857 kWh
